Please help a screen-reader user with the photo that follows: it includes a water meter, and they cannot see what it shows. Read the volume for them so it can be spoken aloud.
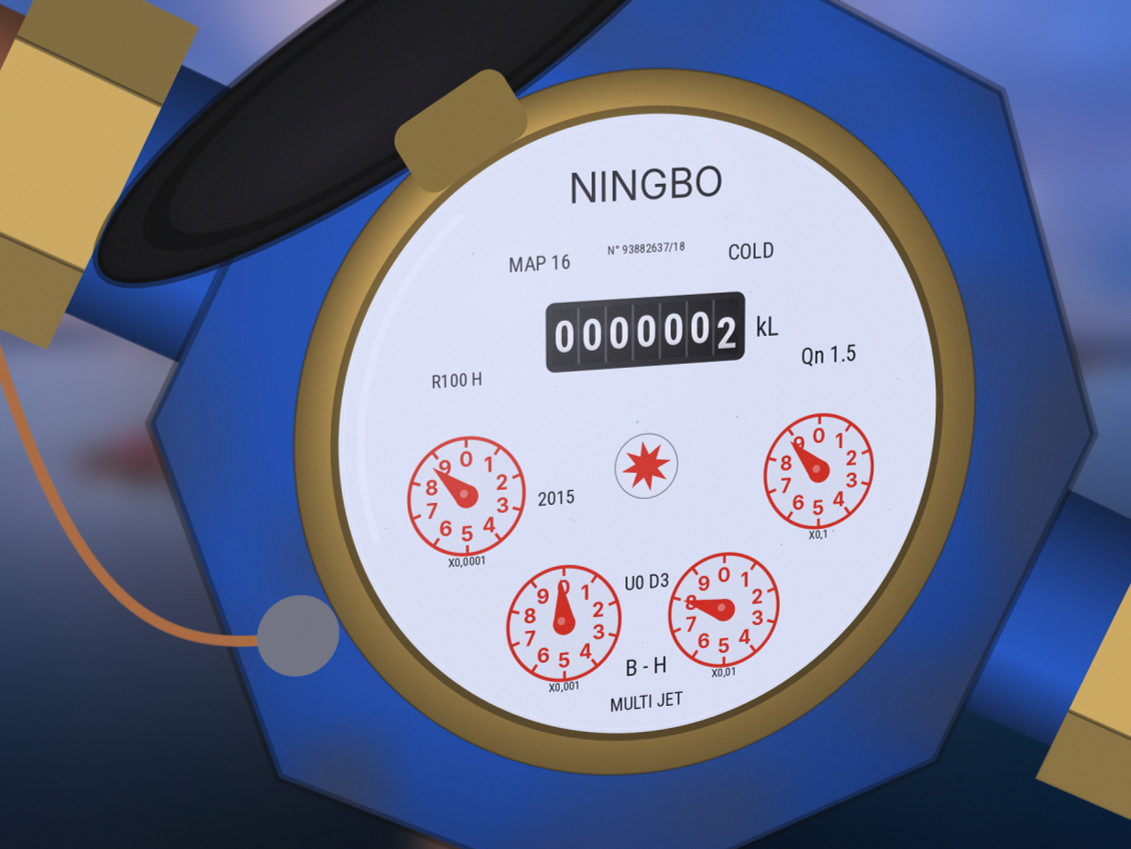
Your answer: 1.8798 kL
